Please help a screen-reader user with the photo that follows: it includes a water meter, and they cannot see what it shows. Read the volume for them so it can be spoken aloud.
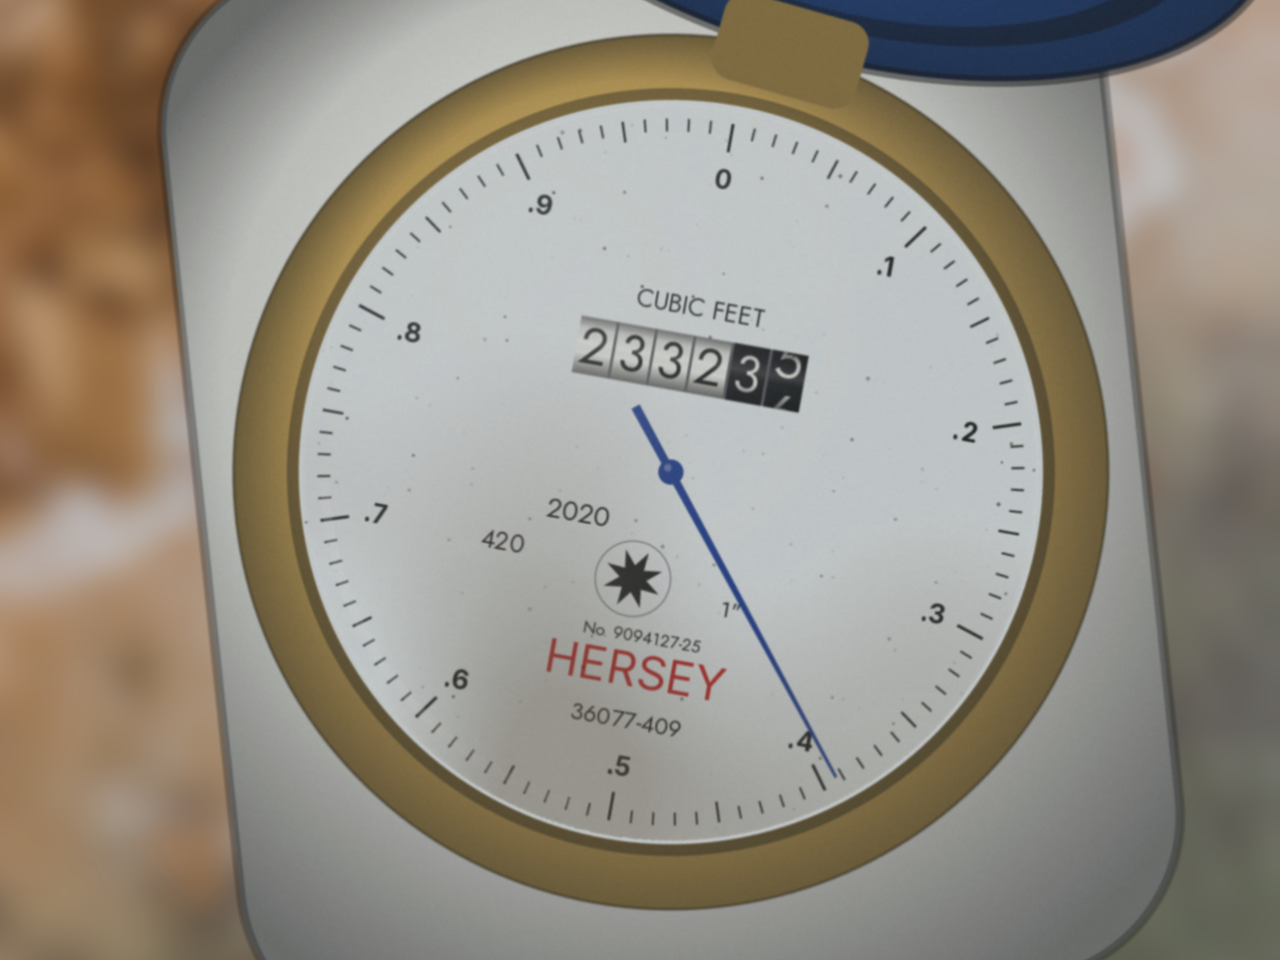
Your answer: 233235.39 ft³
